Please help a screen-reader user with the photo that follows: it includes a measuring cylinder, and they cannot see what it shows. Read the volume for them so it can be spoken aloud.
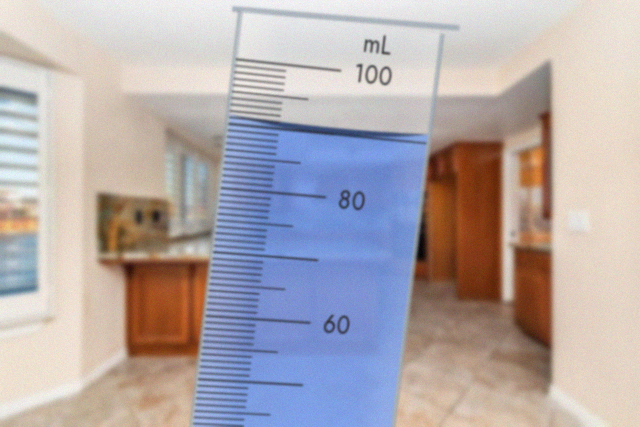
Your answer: 90 mL
